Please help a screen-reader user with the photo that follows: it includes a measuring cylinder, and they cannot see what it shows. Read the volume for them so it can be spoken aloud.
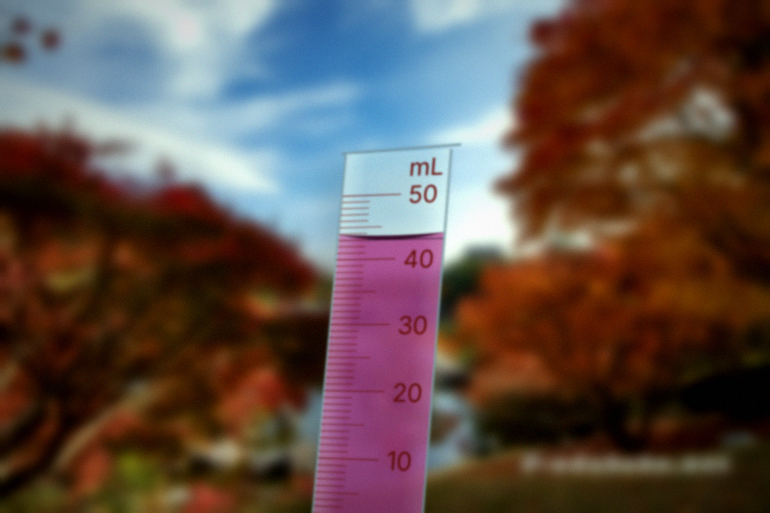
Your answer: 43 mL
